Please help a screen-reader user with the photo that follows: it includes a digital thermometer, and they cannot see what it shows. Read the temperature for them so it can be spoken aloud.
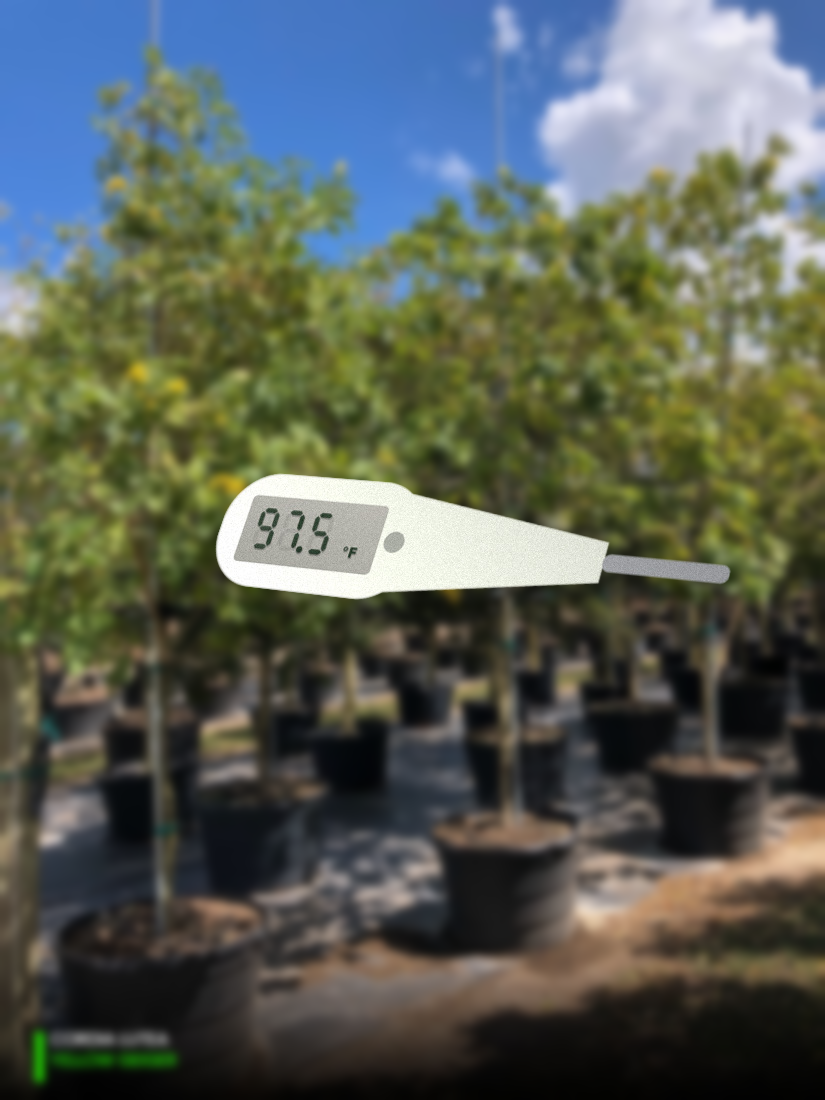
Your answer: 97.5 °F
